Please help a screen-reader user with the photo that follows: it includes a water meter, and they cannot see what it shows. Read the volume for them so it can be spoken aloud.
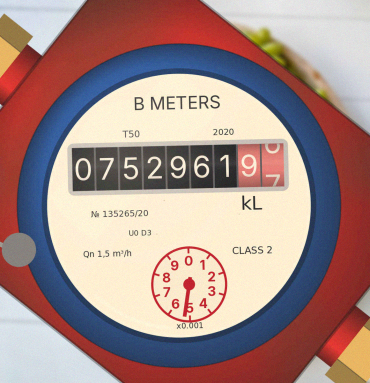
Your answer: 752961.965 kL
